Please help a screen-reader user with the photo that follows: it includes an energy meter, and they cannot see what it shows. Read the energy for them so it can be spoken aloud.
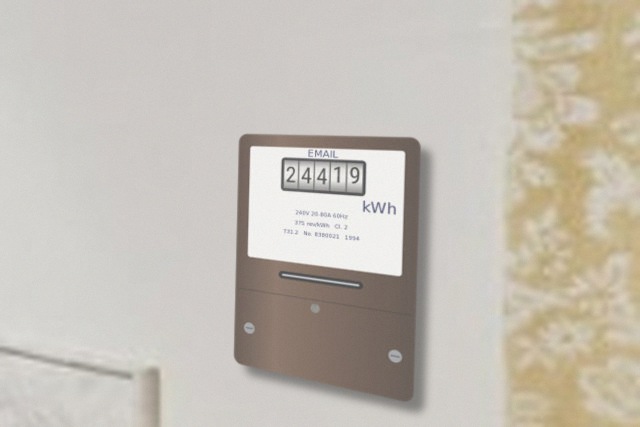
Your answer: 24419 kWh
